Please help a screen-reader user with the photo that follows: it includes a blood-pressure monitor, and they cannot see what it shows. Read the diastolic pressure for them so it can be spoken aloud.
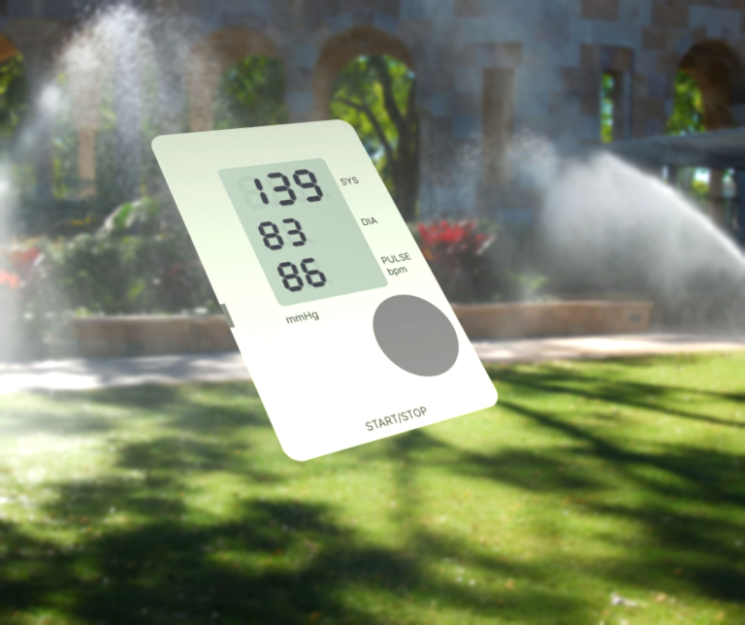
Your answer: 83 mmHg
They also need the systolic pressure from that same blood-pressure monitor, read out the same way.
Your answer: 139 mmHg
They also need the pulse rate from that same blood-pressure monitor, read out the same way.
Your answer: 86 bpm
